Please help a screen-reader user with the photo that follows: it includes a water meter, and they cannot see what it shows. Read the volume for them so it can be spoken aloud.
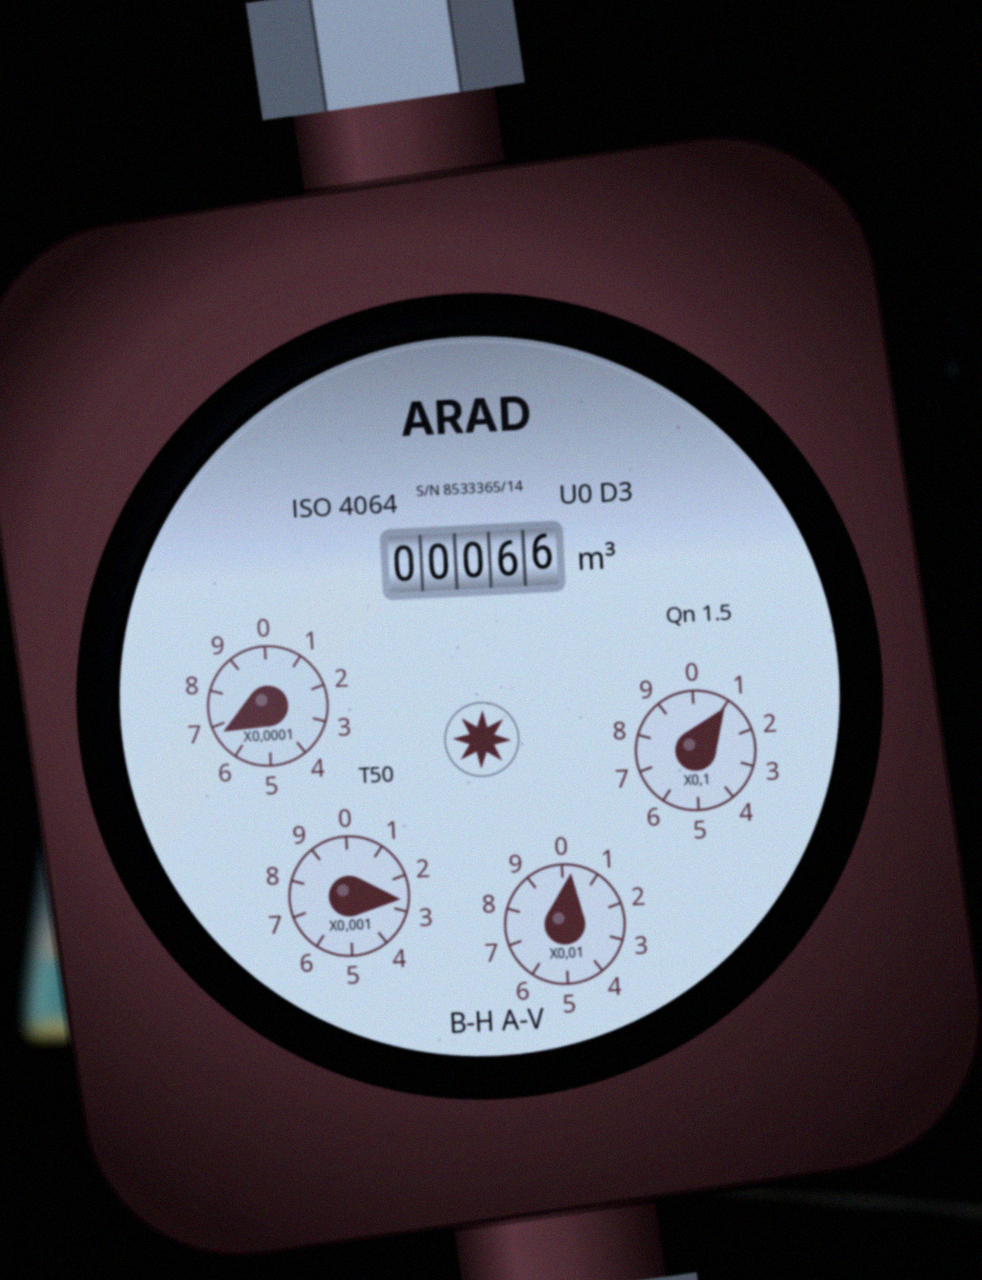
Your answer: 66.1026 m³
